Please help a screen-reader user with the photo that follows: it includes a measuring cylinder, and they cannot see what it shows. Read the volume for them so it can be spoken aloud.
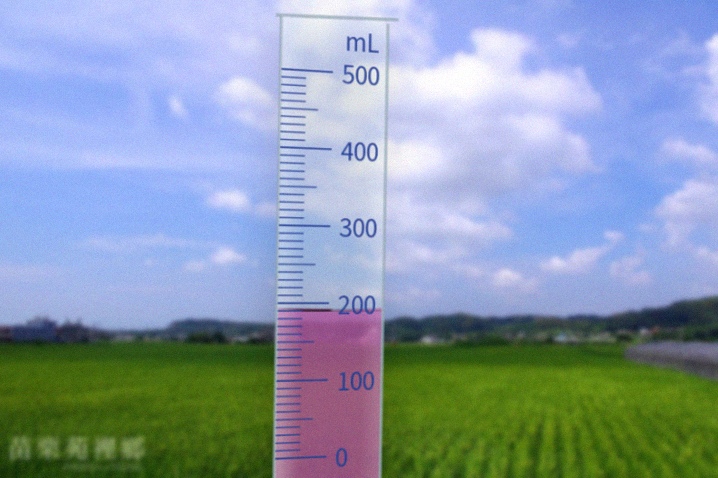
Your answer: 190 mL
